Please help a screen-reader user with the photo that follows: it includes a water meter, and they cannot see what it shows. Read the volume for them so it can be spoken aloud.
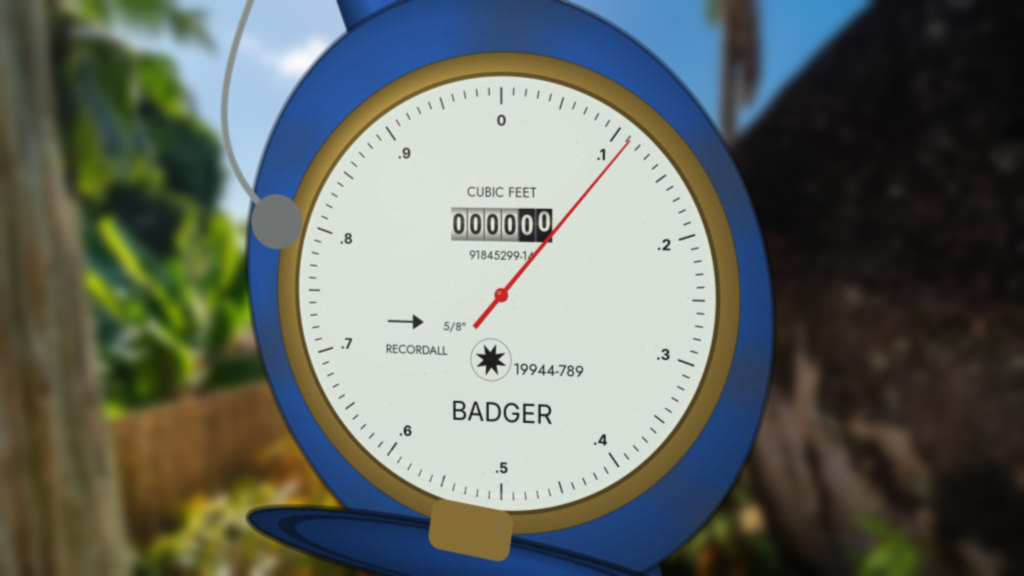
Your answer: 0.11 ft³
